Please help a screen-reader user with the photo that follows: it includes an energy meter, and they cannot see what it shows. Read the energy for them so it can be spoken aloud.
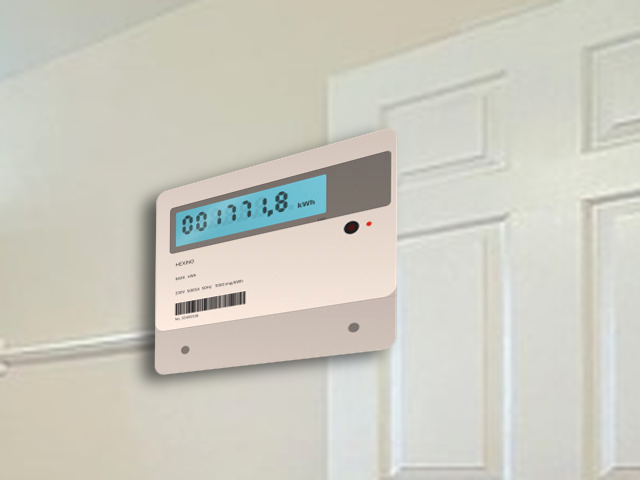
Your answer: 1771.8 kWh
